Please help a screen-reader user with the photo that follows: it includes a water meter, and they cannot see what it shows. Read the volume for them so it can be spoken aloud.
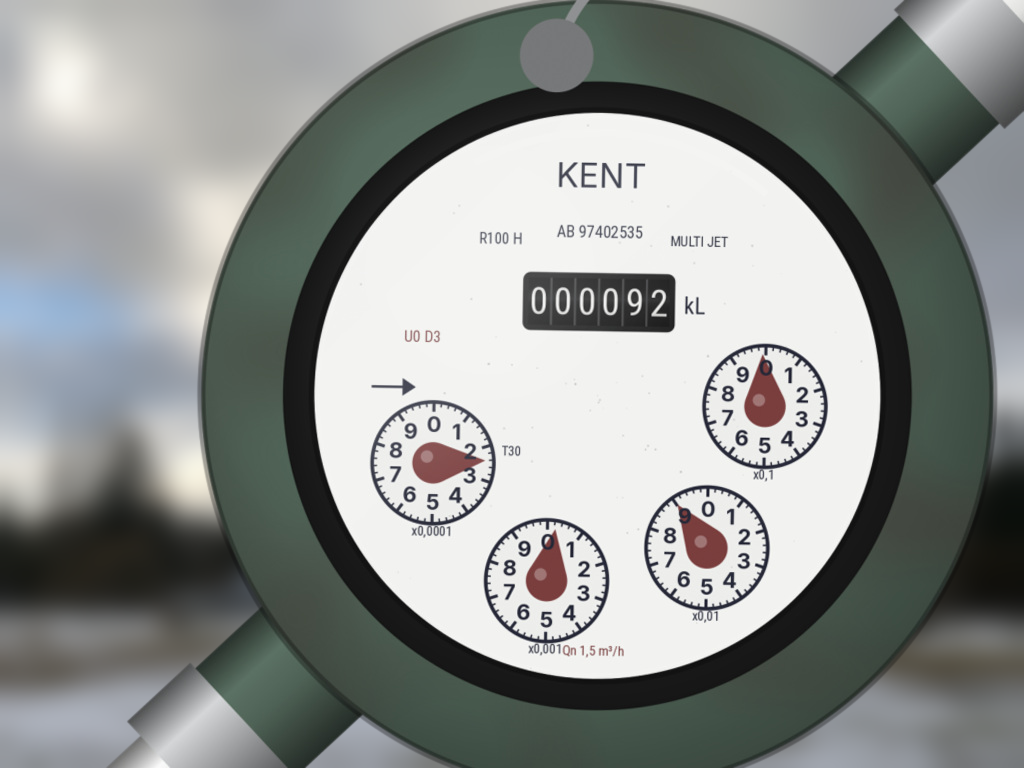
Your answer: 91.9902 kL
